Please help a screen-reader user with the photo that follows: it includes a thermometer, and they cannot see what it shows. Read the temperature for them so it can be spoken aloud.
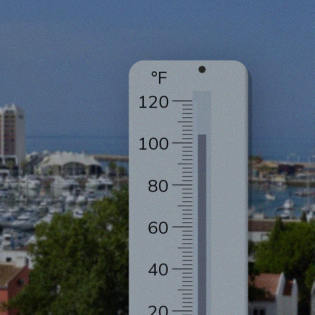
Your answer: 104 °F
